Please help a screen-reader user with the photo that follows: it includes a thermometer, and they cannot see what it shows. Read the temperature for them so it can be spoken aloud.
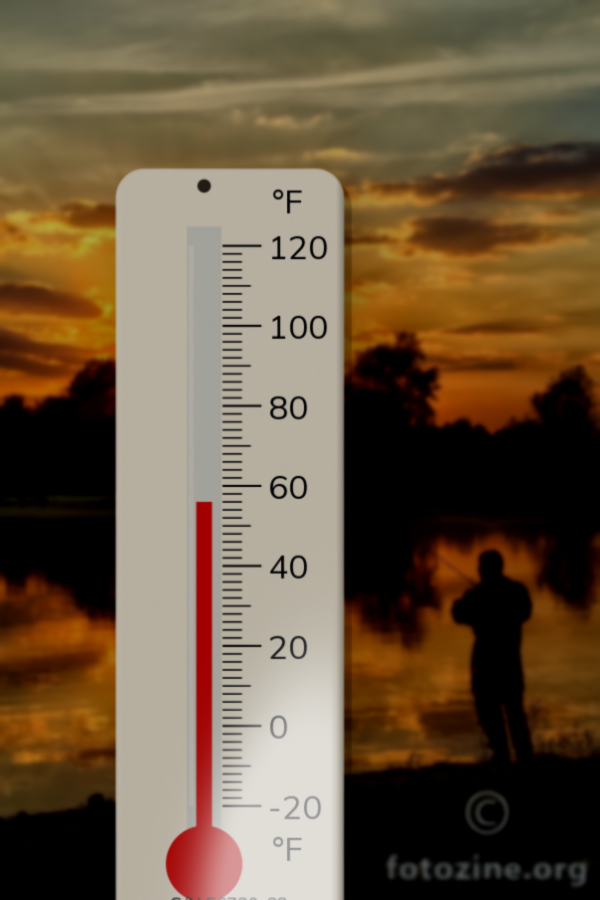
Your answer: 56 °F
